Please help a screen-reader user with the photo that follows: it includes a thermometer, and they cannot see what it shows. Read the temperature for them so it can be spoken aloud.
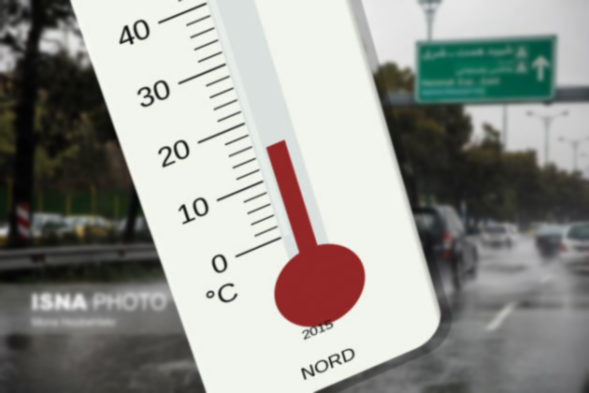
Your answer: 15 °C
